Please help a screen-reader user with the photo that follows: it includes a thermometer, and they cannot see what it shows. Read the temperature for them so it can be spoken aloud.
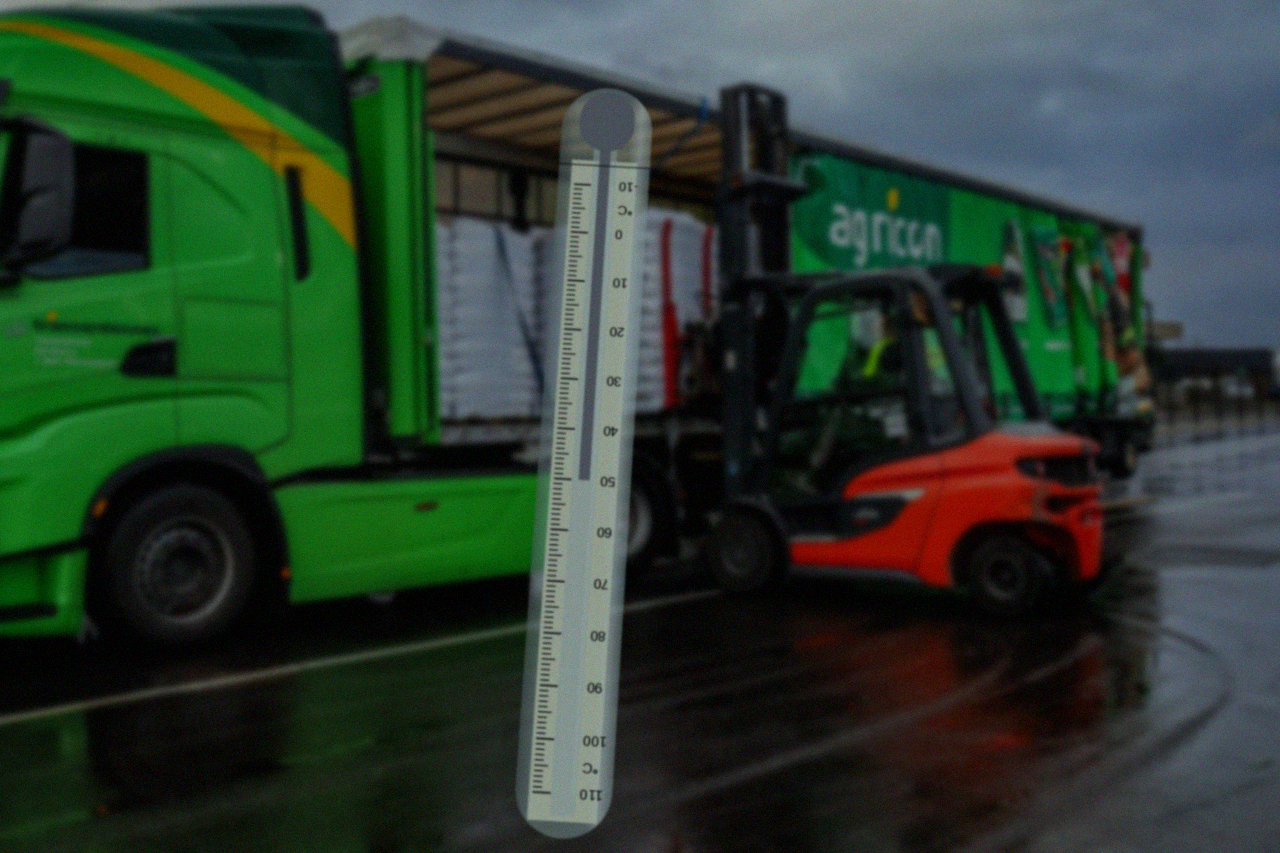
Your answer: 50 °C
